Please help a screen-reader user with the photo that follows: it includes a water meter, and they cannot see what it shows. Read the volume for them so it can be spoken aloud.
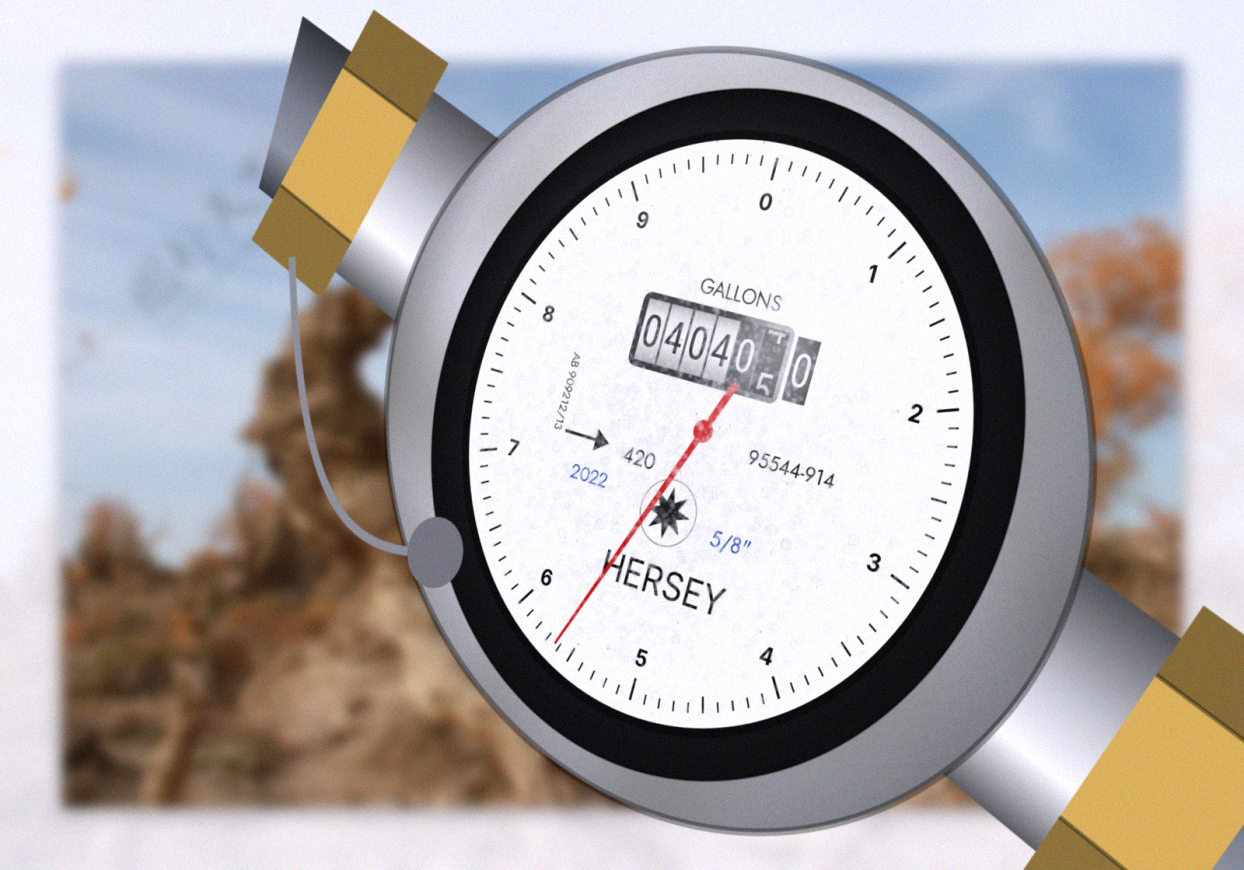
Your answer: 404045.6 gal
